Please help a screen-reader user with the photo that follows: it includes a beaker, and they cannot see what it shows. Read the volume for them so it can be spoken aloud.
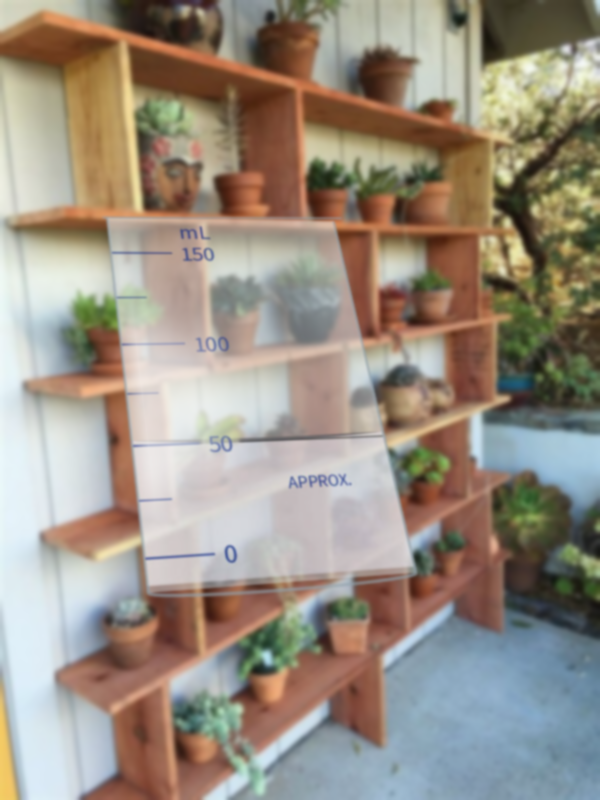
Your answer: 50 mL
